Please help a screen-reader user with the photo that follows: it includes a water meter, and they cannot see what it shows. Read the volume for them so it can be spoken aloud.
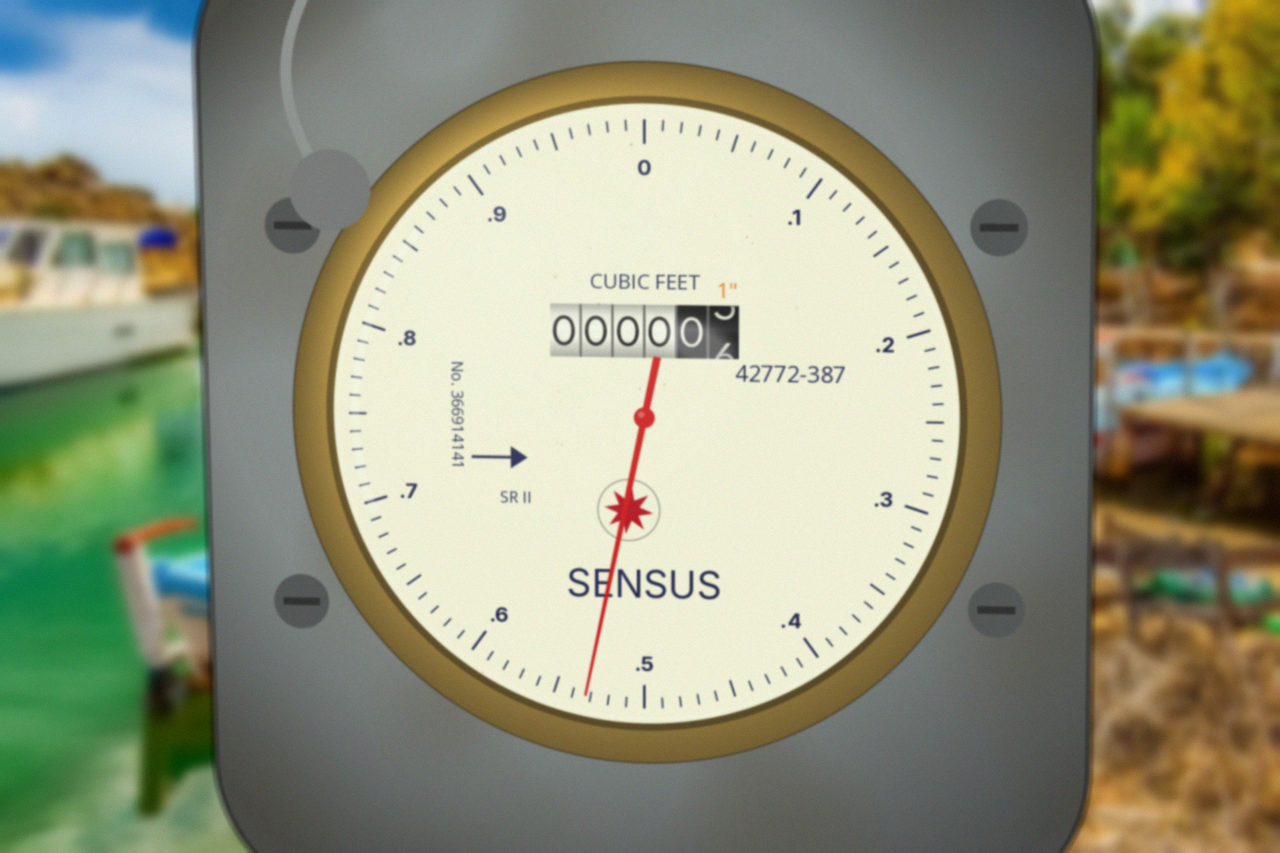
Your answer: 5.53 ft³
